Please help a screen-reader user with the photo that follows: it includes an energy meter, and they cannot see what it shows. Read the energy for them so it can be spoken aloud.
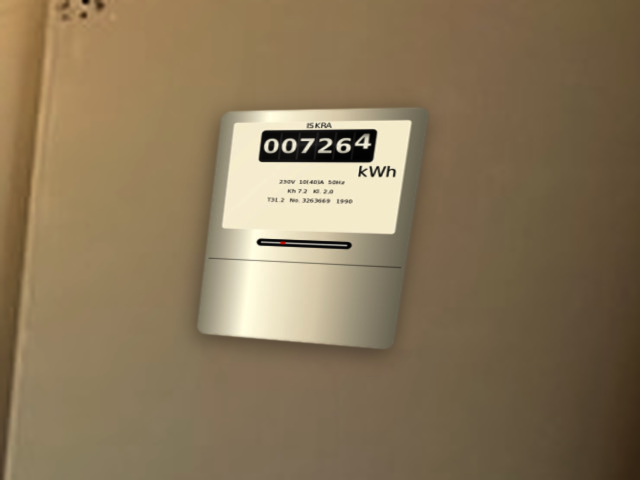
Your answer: 7264 kWh
